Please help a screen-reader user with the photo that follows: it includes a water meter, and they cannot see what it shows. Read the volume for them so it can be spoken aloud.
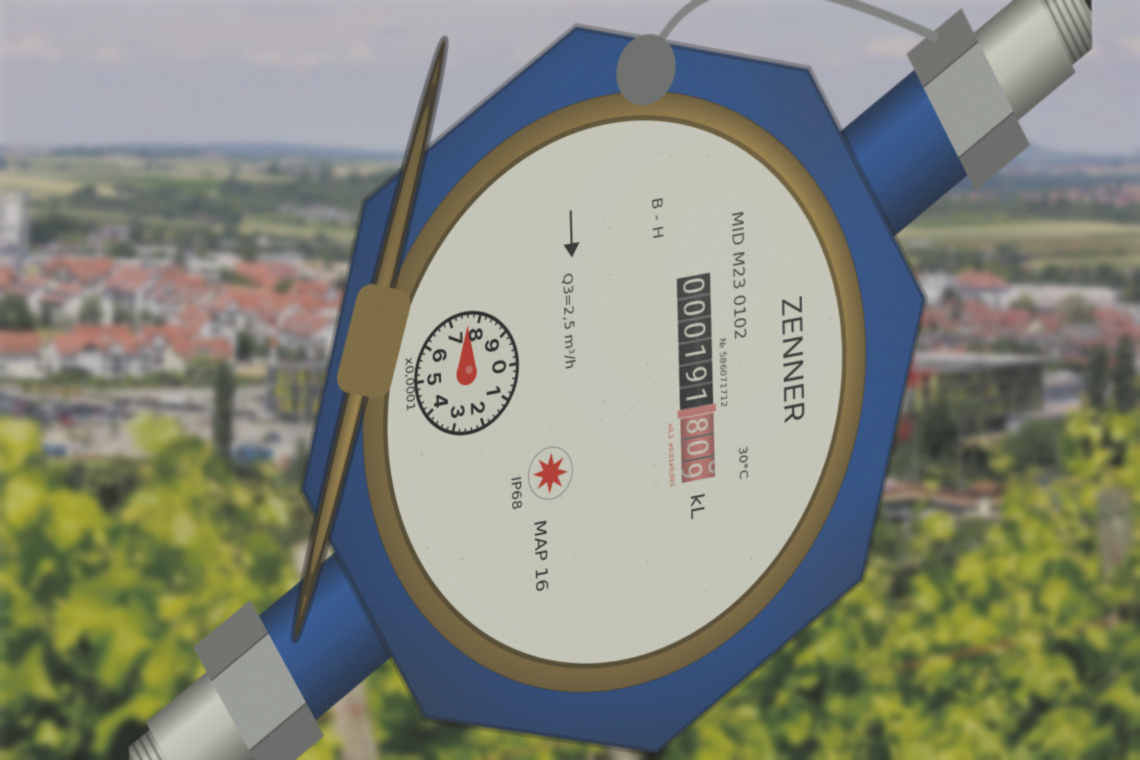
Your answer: 191.8087 kL
